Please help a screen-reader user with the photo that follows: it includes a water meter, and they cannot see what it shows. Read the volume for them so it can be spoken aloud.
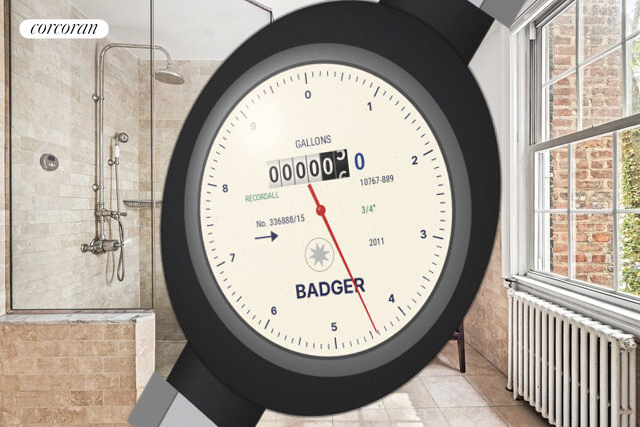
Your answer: 54.4 gal
